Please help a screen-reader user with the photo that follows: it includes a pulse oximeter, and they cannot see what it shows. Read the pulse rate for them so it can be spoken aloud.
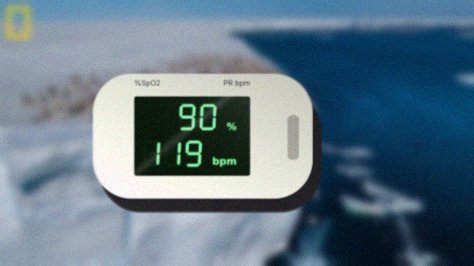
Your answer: 119 bpm
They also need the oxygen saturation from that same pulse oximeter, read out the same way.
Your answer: 90 %
